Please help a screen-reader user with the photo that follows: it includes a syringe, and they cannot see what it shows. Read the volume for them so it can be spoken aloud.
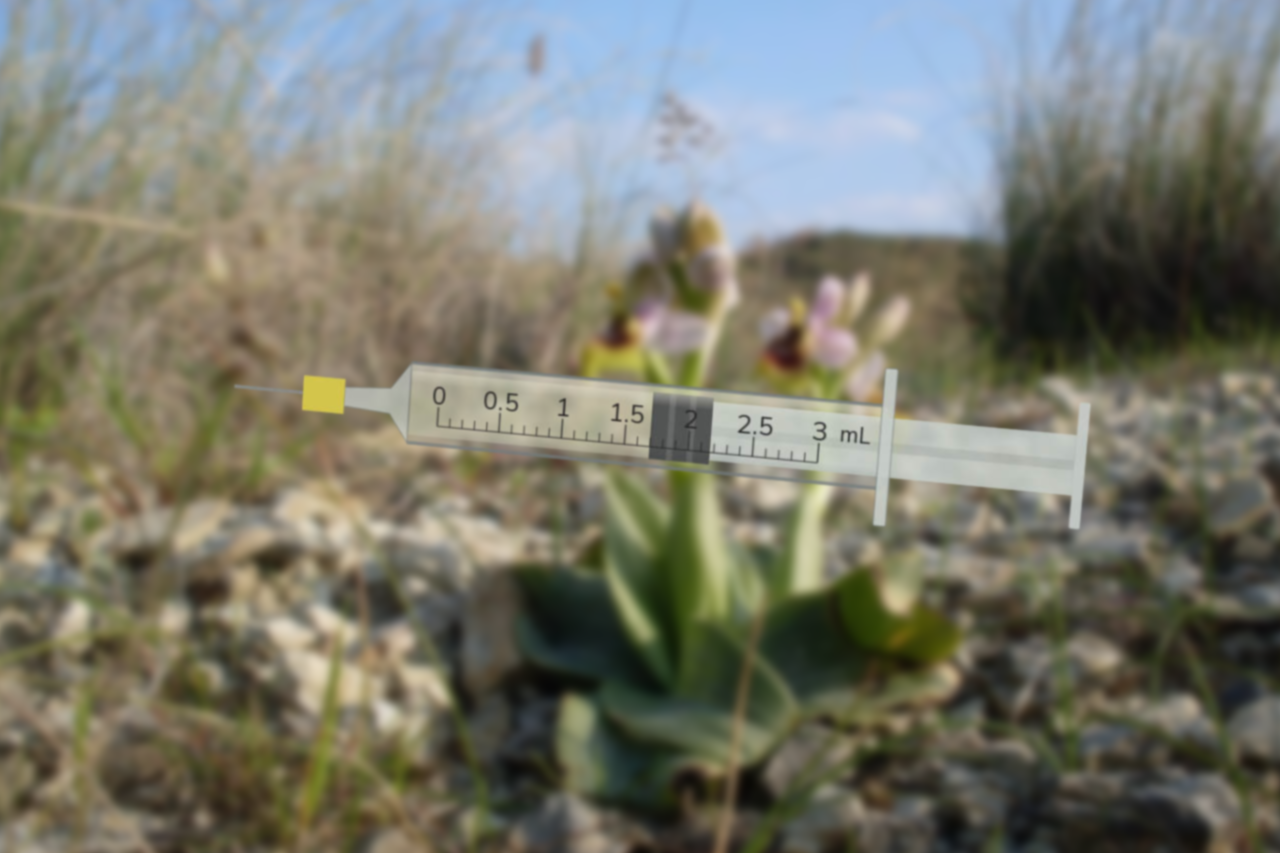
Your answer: 1.7 mL
